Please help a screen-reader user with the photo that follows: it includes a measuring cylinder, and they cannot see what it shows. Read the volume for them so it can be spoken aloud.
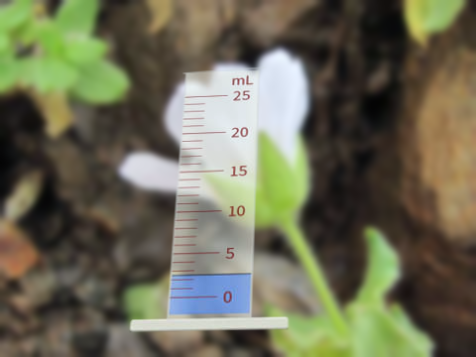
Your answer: 2.5 mL
